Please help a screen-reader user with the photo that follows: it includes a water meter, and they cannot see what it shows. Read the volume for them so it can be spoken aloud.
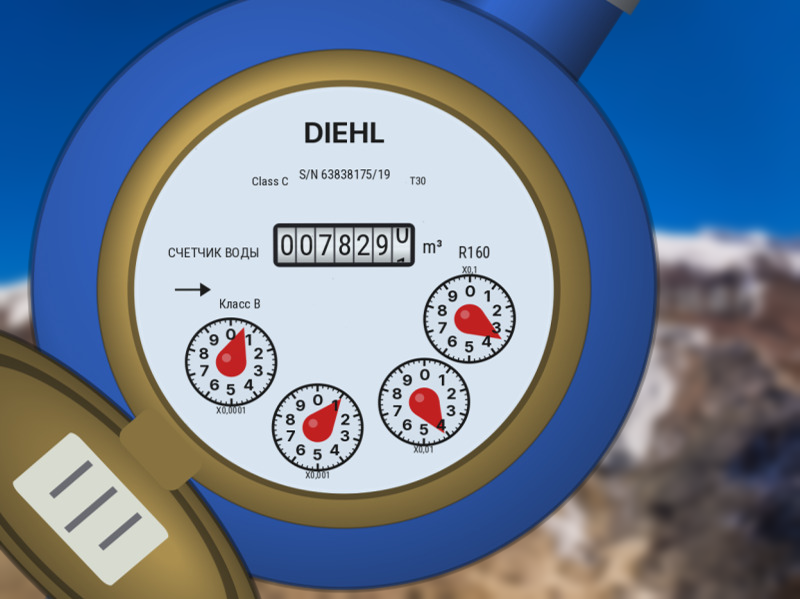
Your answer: 78290.3410 m³
